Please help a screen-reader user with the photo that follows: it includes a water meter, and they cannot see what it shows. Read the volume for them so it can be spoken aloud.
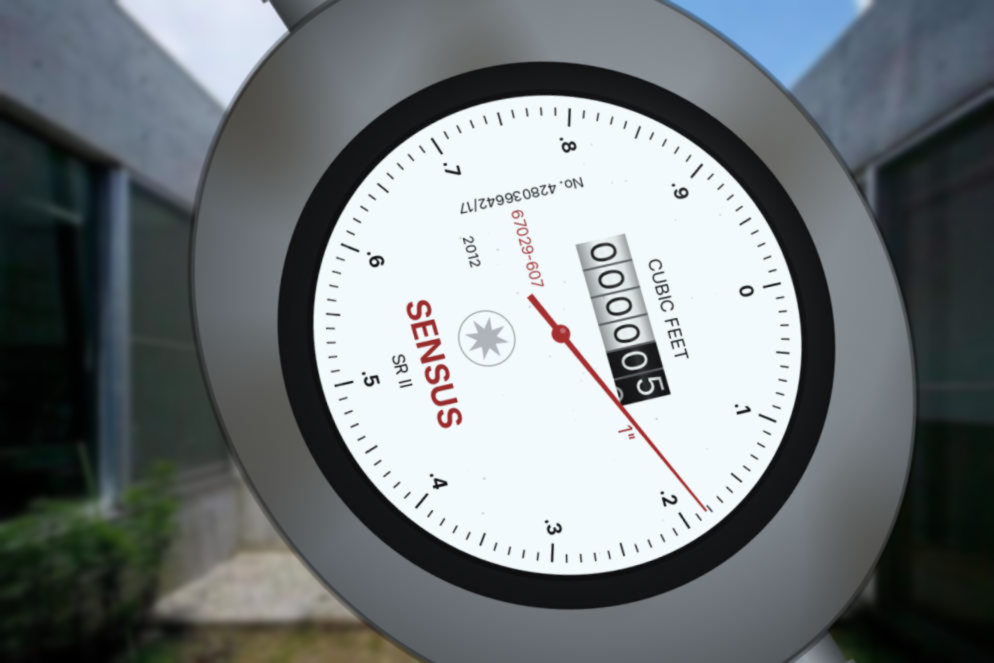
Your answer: 5.18 ft³
